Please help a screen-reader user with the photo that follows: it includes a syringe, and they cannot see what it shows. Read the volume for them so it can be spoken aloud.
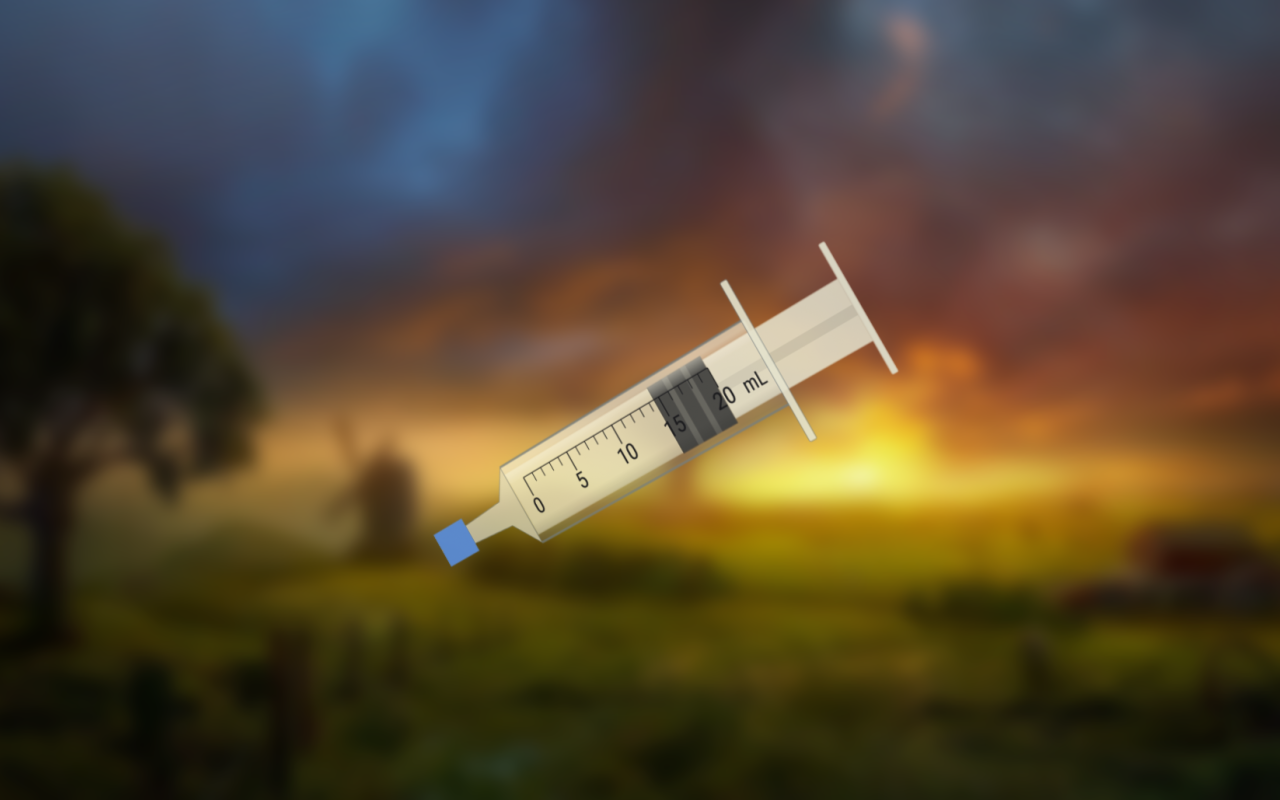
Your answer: 14.5 mL
